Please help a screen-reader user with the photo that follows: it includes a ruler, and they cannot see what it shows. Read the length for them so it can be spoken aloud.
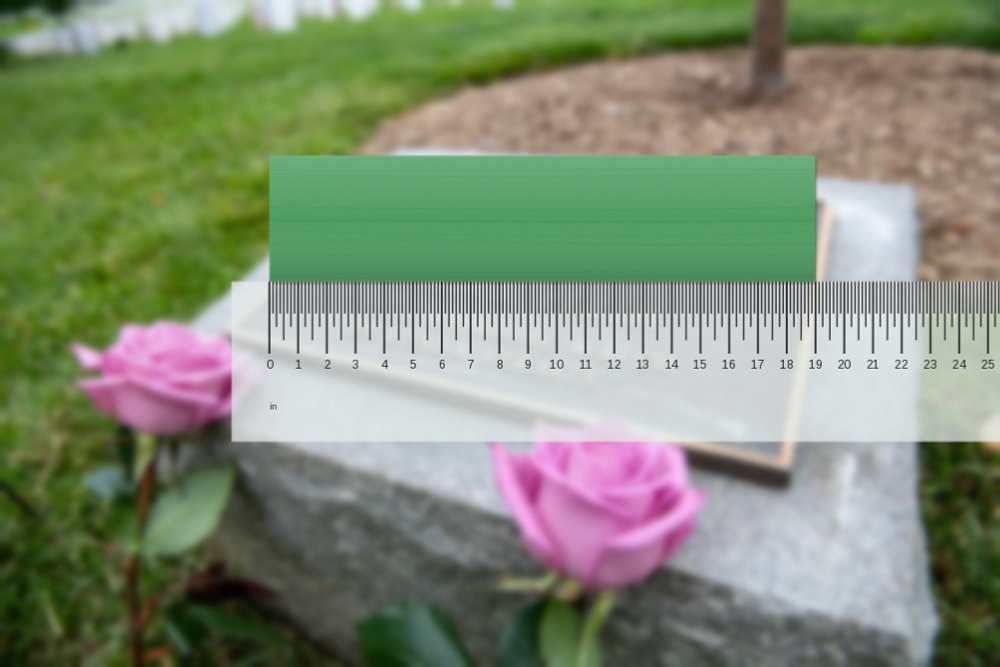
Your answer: 19 in
